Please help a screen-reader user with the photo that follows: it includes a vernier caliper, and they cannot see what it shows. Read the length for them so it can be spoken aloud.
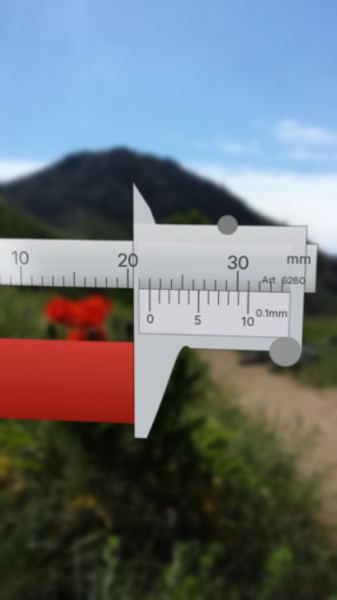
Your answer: 22.0 mm
